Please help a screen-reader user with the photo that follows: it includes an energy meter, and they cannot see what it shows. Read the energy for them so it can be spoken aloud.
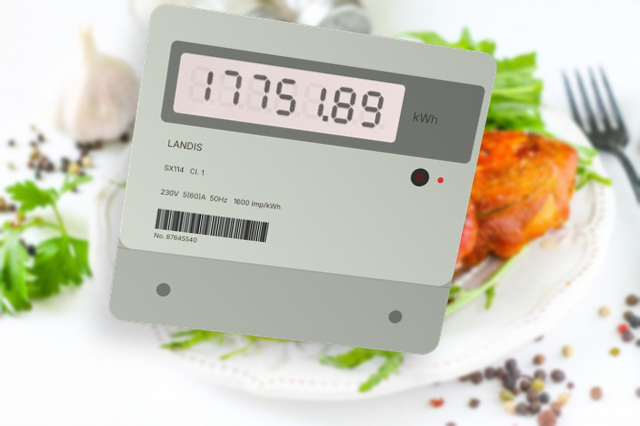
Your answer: 17751.89 kWh
